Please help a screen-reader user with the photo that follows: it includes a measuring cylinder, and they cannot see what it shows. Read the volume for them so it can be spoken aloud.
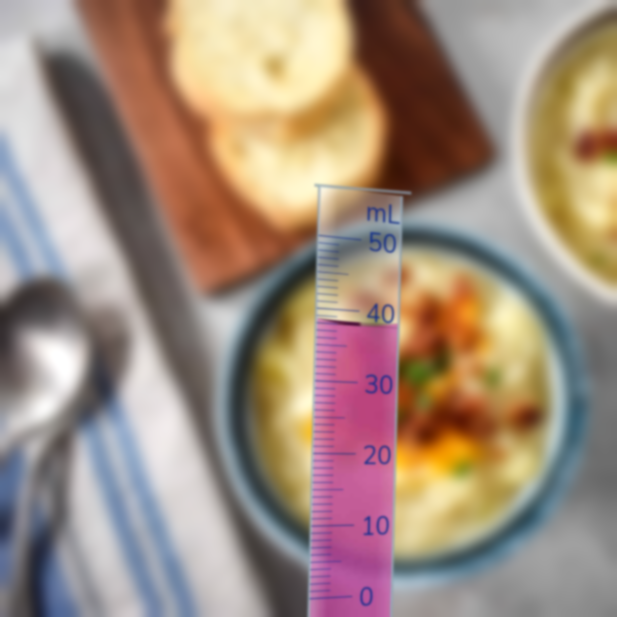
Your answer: 38 mL
